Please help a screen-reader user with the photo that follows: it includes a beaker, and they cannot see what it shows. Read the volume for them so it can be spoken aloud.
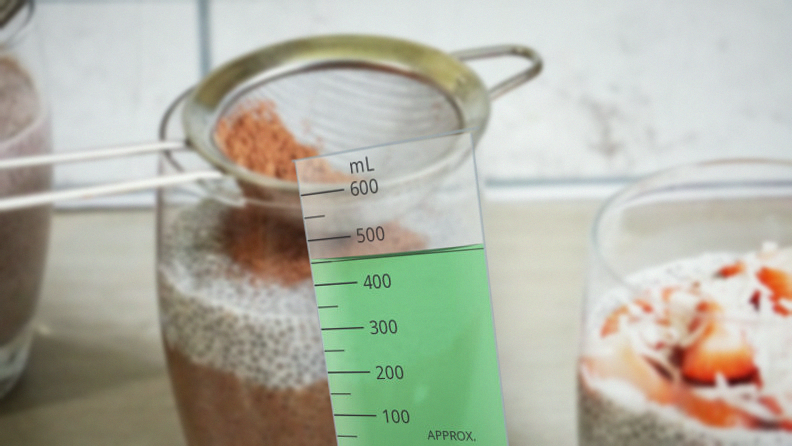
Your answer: 450 mL
